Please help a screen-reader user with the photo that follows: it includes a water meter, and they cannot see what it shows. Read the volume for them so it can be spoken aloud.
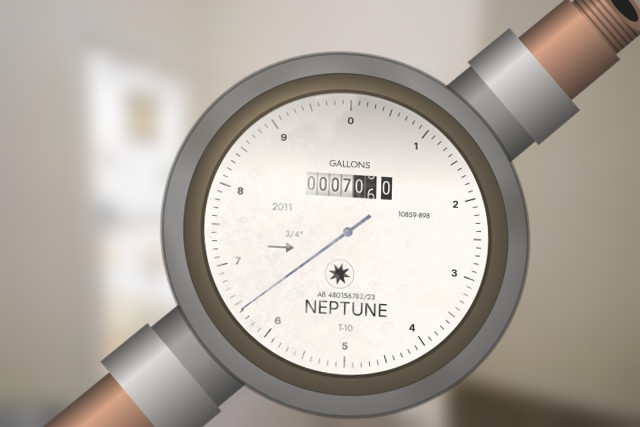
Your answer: 7056.4 gal
